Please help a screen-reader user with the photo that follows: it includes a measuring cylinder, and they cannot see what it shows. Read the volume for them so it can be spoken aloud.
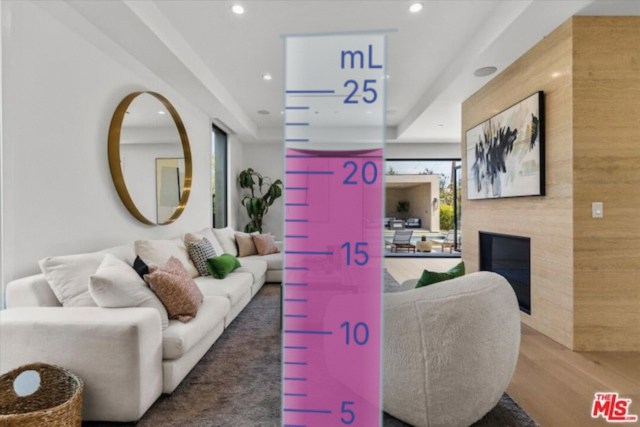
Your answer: 21 mL
